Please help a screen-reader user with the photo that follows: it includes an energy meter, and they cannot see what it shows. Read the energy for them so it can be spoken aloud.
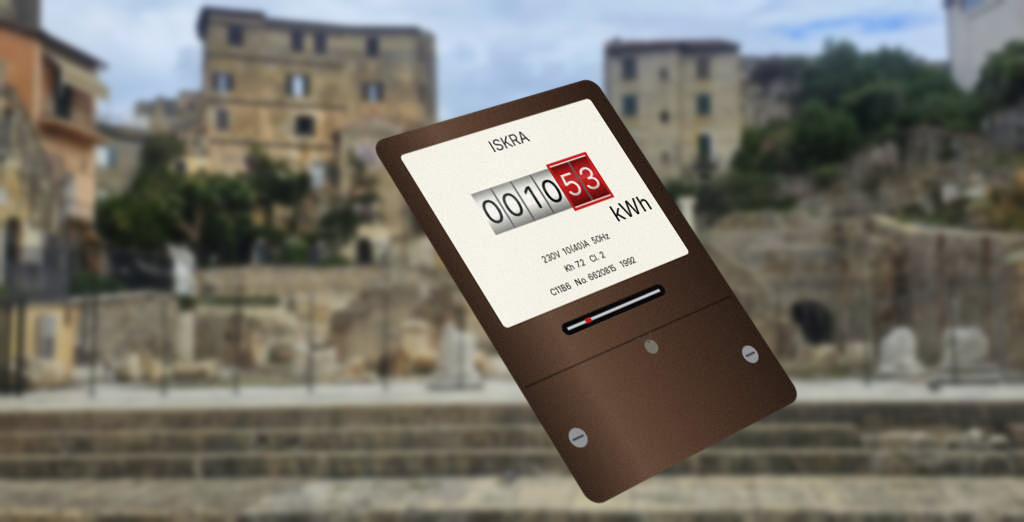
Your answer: 10.53 kWh
